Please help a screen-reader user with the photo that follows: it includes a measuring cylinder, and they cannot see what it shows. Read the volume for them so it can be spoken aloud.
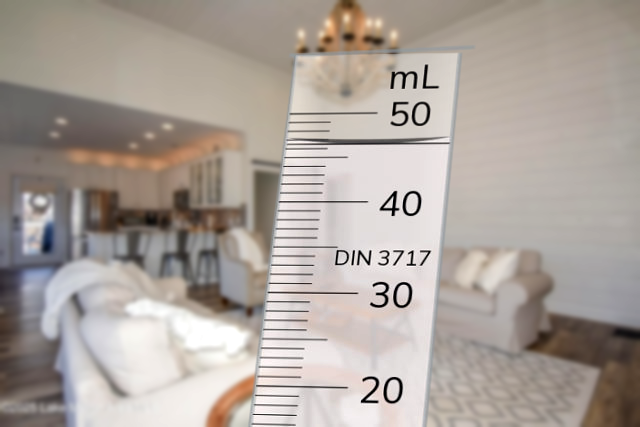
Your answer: 46.5 mL
